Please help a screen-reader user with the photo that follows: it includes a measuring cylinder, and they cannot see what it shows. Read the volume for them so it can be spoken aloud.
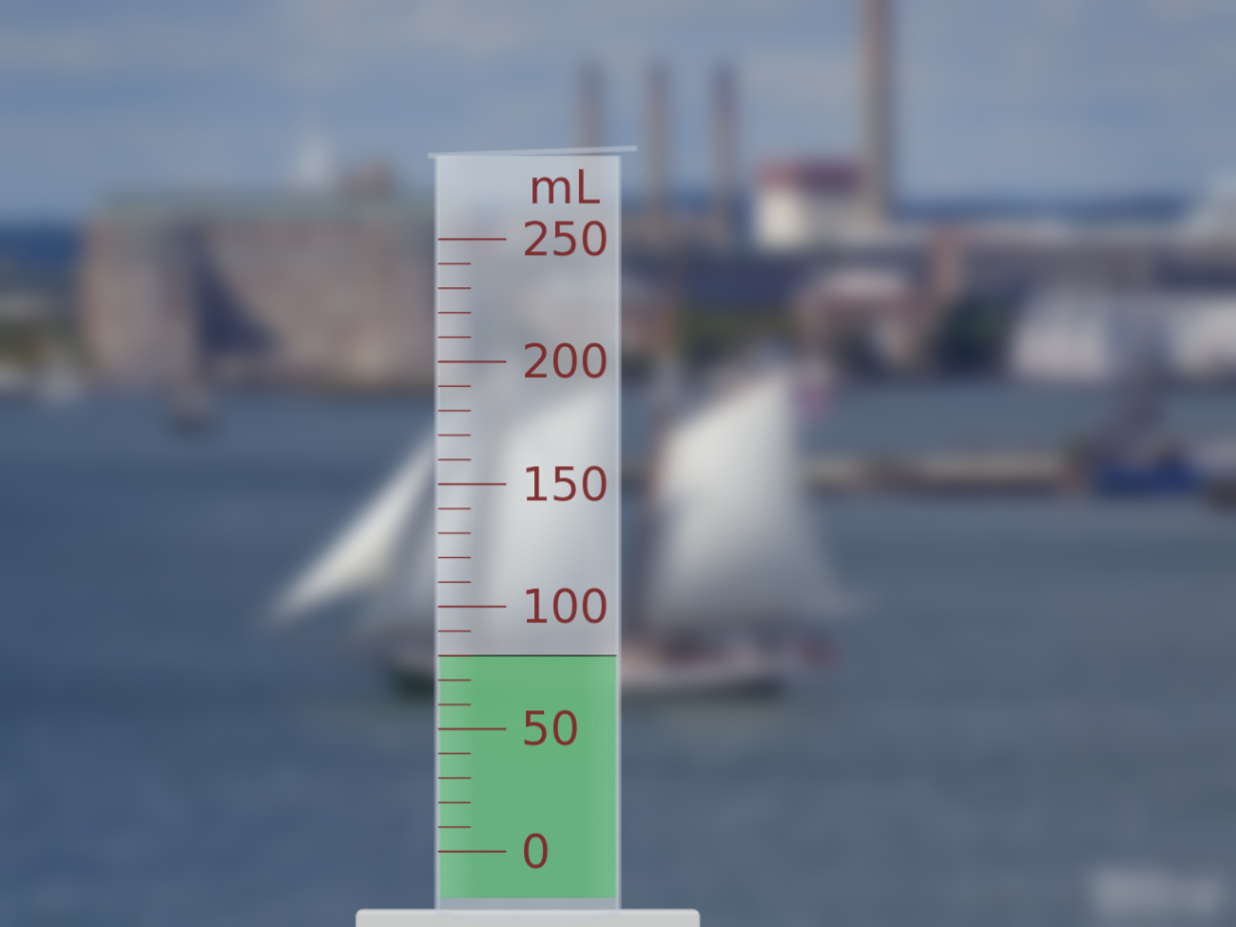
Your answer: 80 mL
